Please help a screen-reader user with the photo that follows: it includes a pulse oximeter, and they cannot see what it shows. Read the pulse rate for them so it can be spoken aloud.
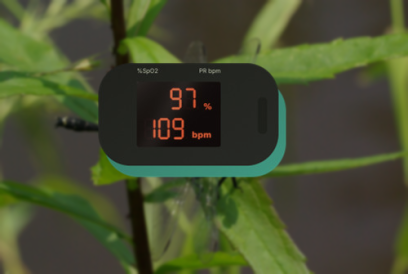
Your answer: 109 bpm
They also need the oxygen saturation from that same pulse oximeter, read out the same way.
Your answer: 97 %
